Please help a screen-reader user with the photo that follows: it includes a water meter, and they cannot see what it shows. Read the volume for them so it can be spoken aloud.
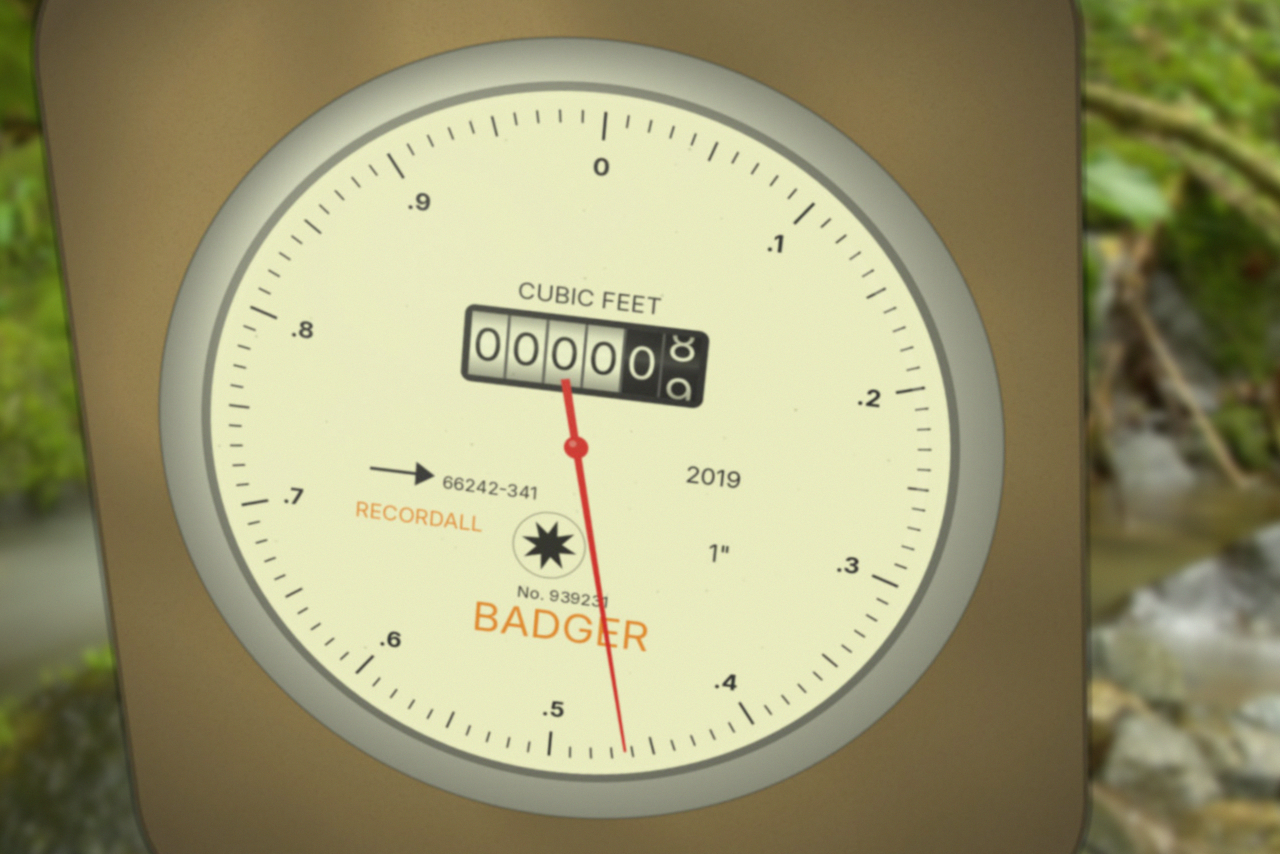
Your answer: 8.46 ft³
